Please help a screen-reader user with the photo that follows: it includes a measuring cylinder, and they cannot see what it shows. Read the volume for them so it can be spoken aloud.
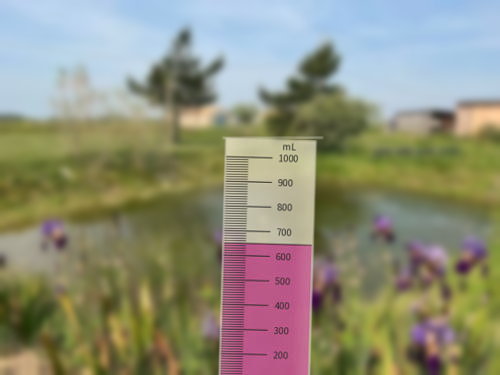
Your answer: 650 mL
